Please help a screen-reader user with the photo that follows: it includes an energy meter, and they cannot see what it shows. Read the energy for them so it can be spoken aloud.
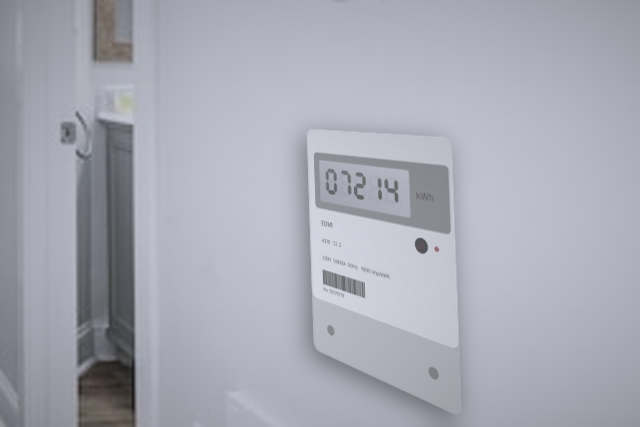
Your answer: 7214 kWh
